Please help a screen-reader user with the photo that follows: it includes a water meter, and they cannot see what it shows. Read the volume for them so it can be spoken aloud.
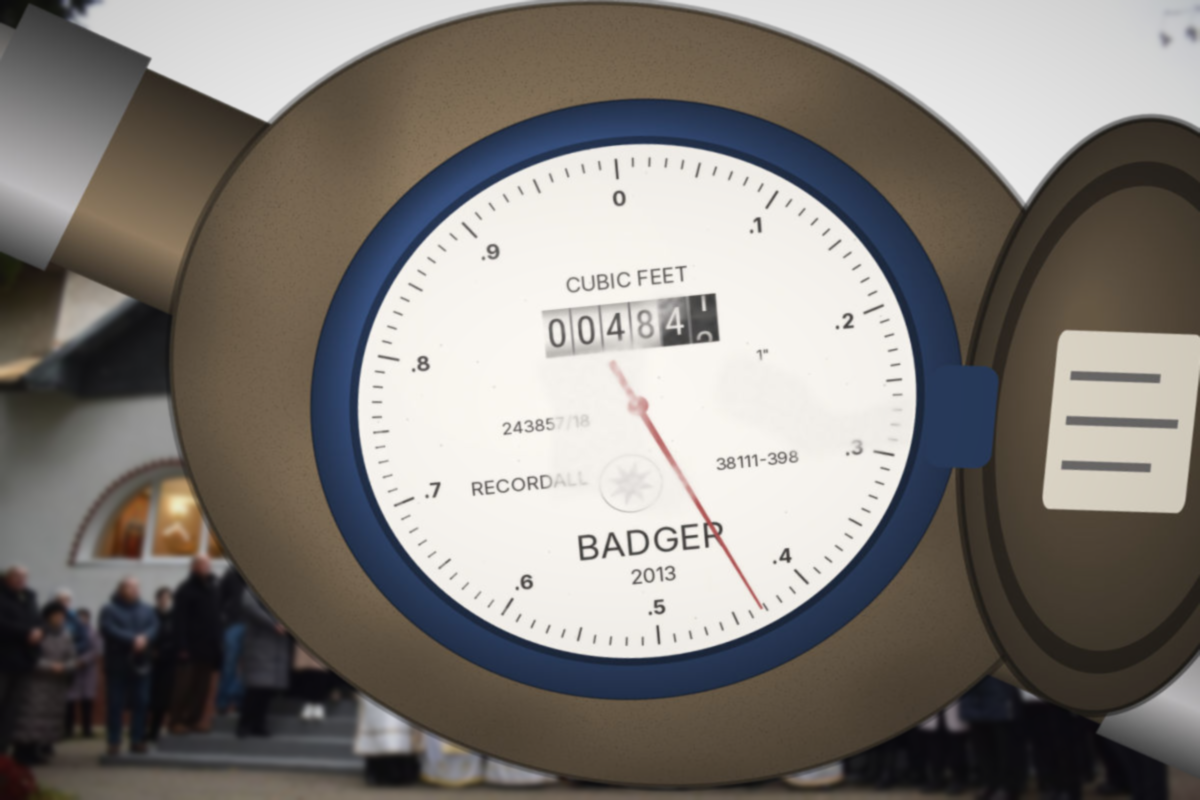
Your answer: 4841.43 ft³
